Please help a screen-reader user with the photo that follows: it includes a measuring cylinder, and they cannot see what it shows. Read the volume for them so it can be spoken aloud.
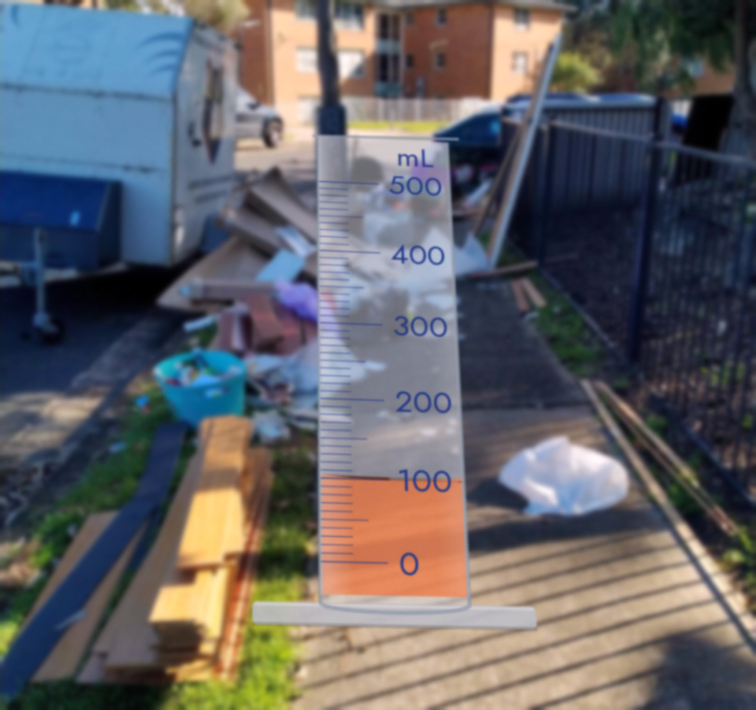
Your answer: 100 mL
